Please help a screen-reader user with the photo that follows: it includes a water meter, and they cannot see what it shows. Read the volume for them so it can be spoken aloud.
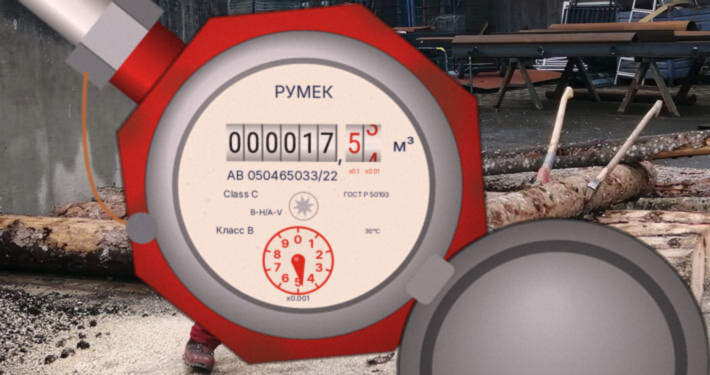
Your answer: 17.534 m³
